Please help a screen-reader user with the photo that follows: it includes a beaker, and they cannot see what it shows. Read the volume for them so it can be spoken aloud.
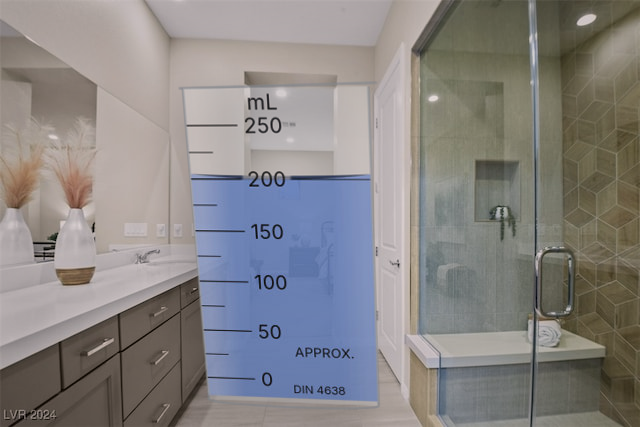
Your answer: 200 mL
